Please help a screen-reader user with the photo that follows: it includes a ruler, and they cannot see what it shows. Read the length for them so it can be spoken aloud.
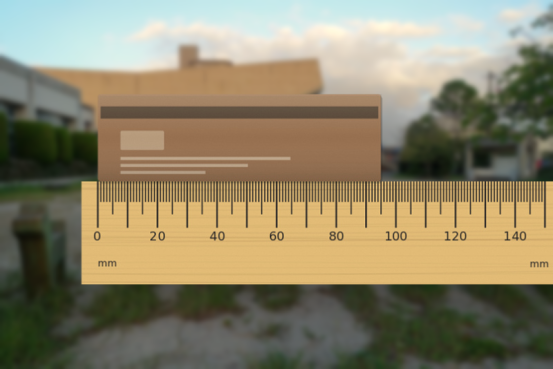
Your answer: 95 mm
